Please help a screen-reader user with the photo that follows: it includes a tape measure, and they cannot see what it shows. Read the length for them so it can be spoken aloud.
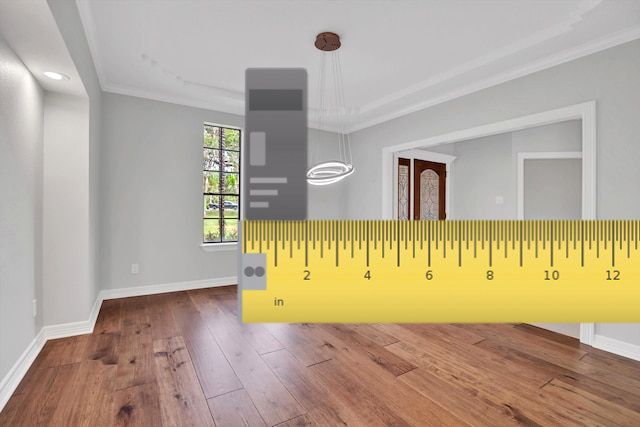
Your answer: 2 in
